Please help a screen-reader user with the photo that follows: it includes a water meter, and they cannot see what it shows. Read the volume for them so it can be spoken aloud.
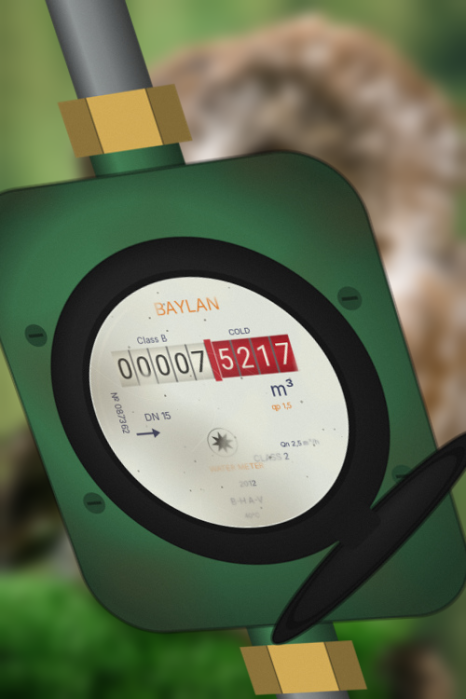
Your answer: 7.5217 m³
